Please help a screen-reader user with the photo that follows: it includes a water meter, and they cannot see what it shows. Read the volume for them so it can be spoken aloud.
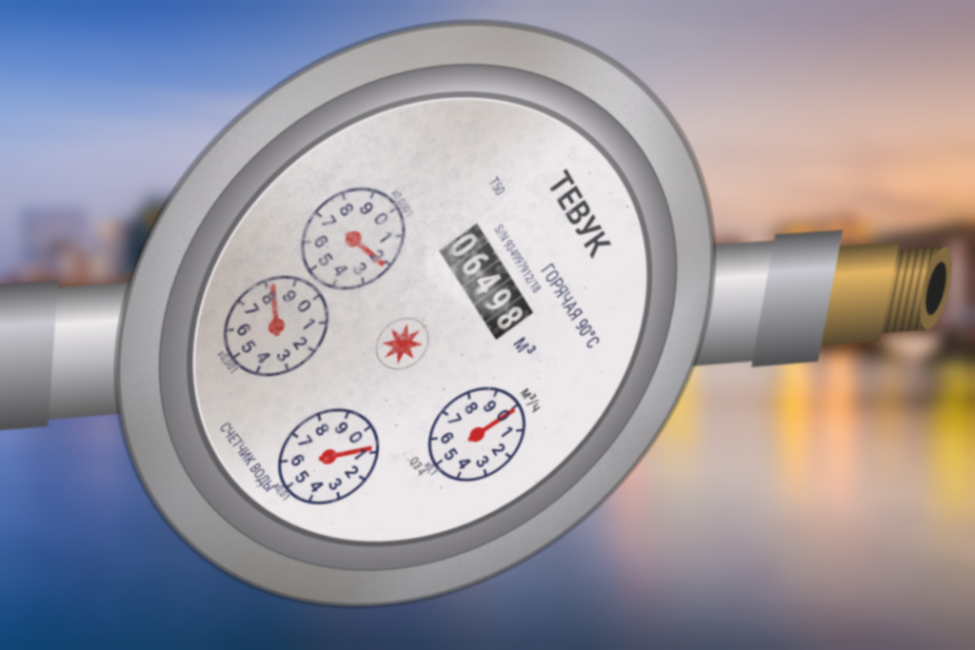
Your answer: 6498.0082 m³
